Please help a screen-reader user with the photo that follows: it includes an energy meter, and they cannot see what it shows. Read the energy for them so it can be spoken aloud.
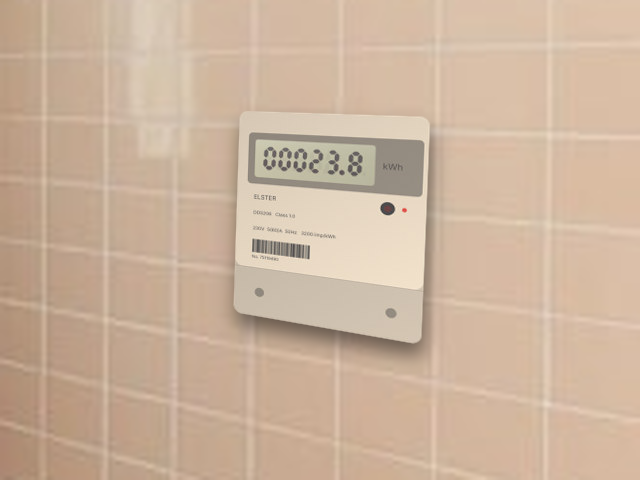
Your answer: 23.8 kWh
